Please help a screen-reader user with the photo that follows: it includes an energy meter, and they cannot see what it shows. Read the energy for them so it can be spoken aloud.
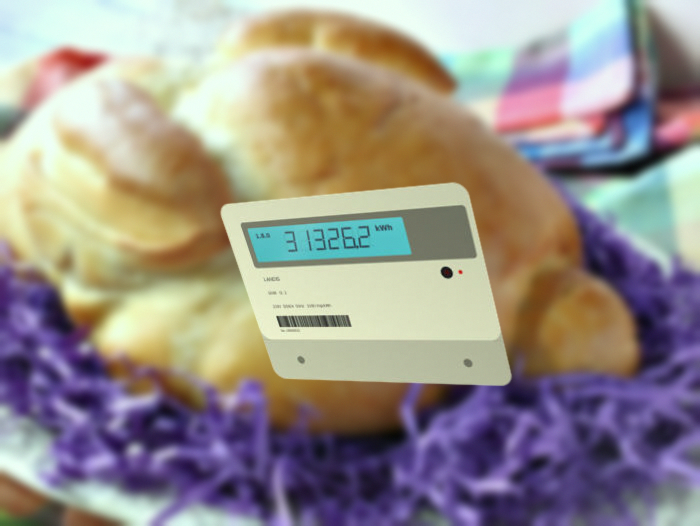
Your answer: 31326.2 kWh
